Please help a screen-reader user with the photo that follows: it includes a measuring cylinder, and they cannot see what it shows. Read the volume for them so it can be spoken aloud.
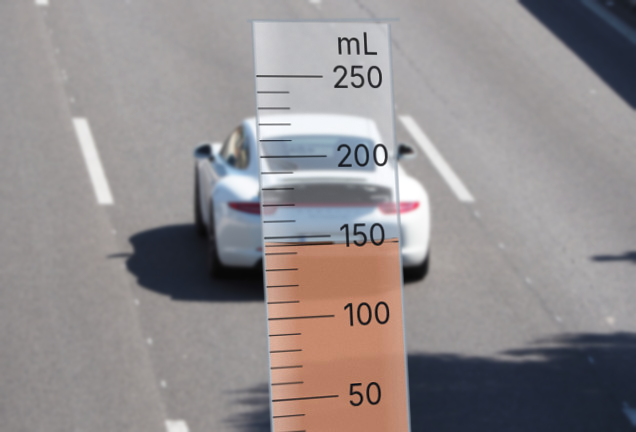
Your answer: 145 mL
